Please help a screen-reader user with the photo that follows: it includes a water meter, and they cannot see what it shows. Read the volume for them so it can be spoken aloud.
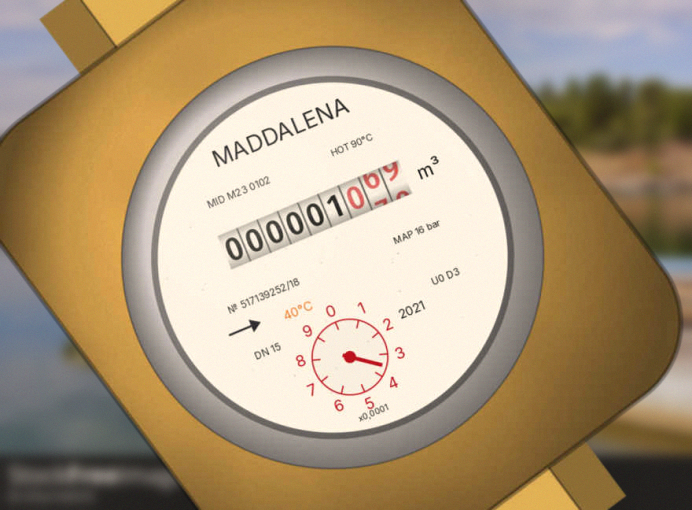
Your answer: 1.0693 m³
